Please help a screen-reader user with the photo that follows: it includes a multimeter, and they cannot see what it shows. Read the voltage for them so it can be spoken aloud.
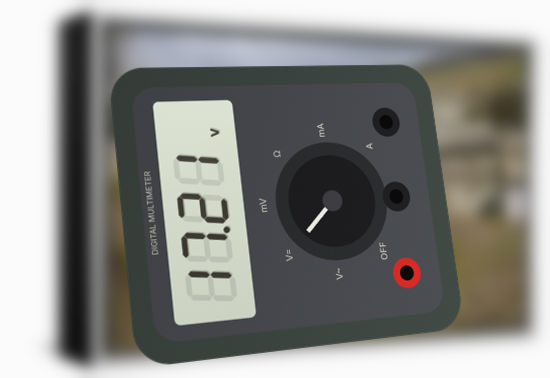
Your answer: 17.21 V
